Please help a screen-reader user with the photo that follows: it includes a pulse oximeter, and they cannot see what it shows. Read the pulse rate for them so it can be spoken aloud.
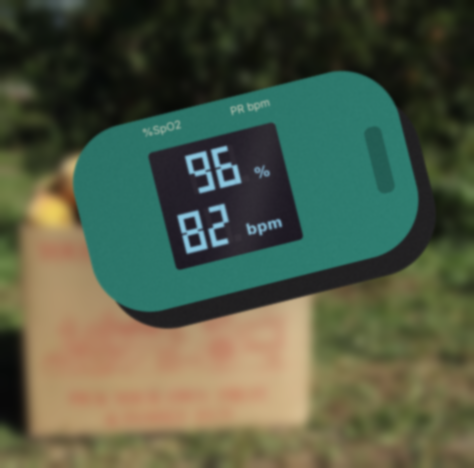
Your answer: 82 bpm
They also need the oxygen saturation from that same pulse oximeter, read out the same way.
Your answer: 96 %
